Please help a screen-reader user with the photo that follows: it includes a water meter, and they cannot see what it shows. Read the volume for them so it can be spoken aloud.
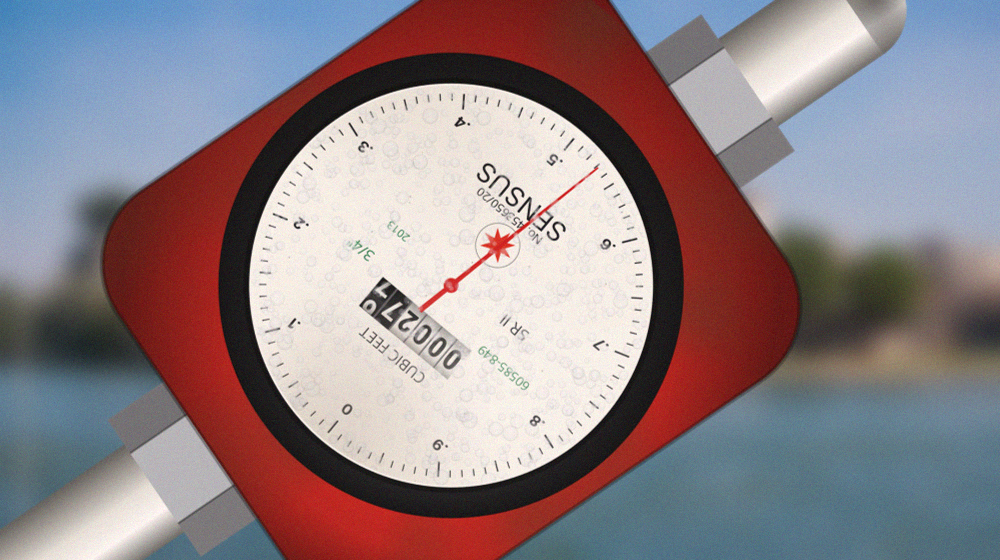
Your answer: 276.53 ft³
